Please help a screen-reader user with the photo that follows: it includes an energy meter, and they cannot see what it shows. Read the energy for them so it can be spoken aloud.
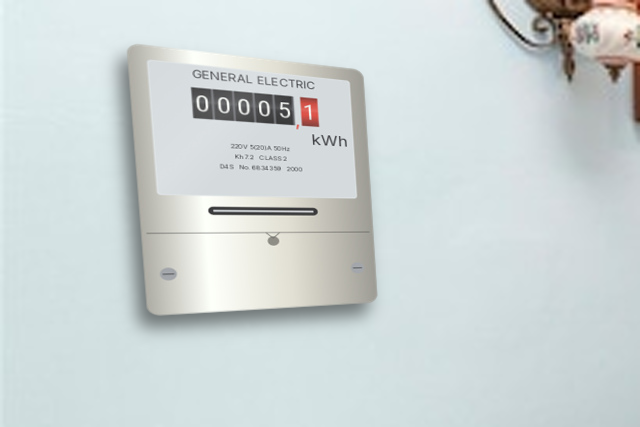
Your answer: 5.1 kWh
